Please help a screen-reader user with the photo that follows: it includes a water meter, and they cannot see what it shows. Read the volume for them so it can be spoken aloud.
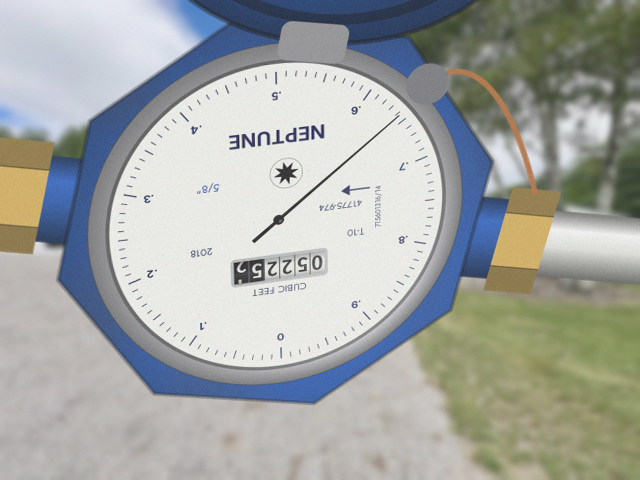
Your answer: 52251.64 ft³
